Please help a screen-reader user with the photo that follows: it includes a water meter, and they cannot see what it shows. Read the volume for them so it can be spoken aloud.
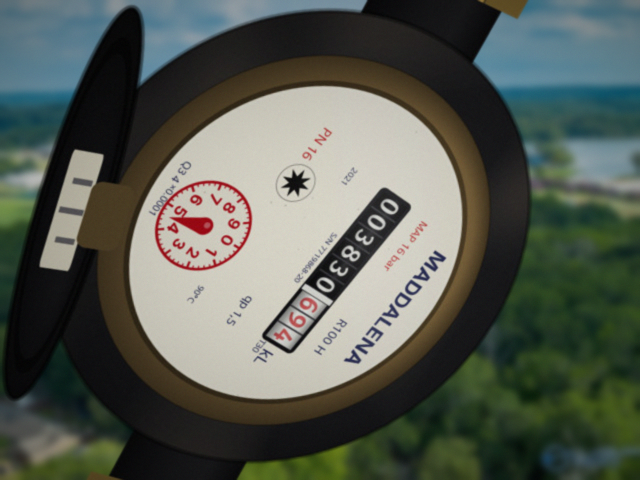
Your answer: 3830.6944 kL
